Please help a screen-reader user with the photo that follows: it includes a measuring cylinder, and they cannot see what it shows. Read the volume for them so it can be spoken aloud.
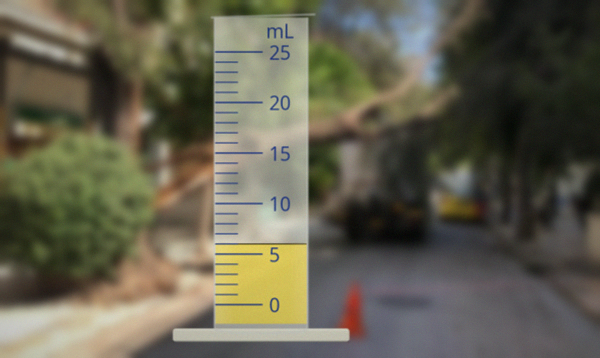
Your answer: 6 mL
